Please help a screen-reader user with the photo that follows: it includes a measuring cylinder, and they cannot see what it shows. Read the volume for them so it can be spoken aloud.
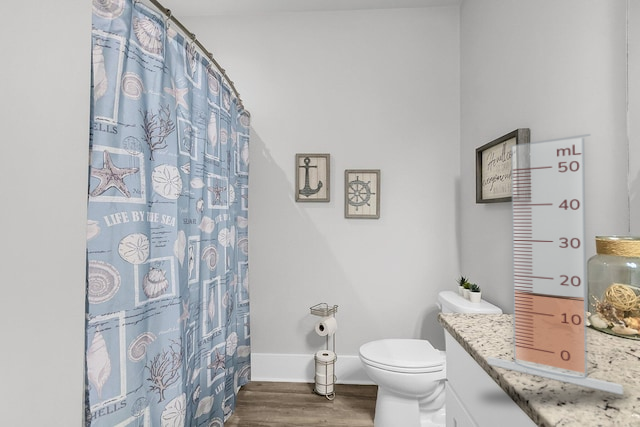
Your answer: 15 mL
